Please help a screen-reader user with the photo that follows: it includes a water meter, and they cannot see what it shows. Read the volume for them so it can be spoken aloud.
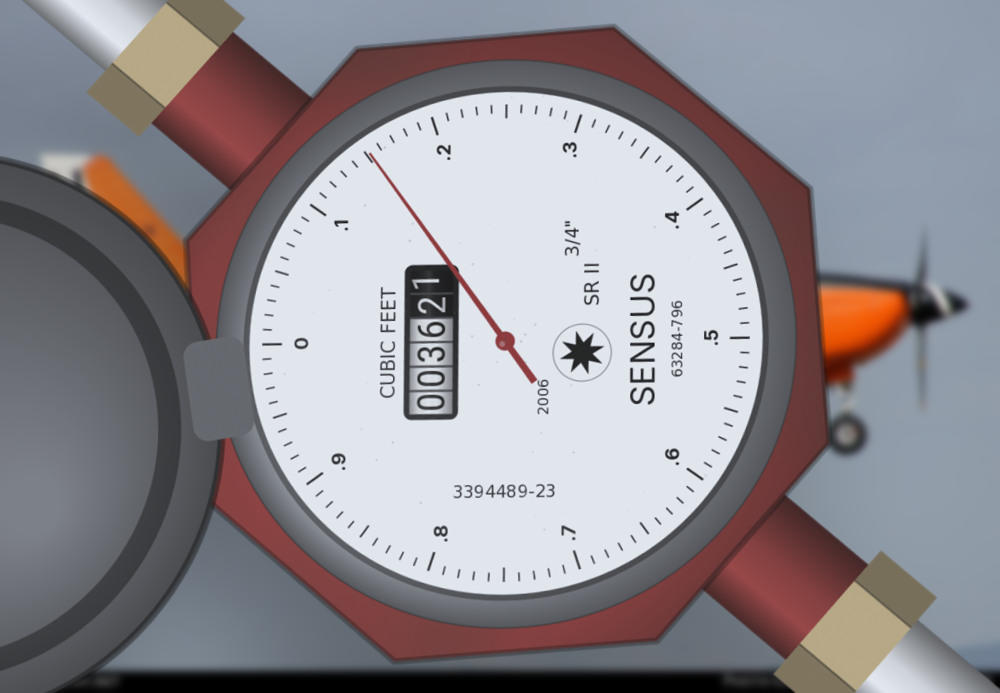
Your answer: 3621.15 ft³
